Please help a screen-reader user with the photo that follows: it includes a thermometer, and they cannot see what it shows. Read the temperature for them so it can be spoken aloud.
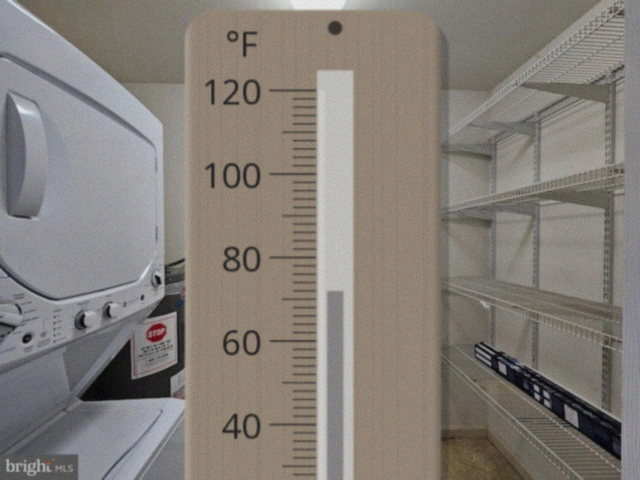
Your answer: 72 °F
